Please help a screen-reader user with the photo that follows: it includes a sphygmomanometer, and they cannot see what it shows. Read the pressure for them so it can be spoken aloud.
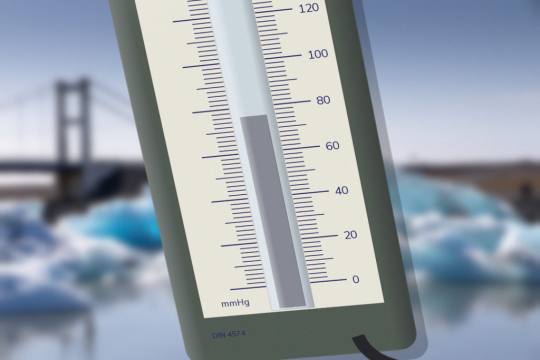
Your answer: 76 mmHg
